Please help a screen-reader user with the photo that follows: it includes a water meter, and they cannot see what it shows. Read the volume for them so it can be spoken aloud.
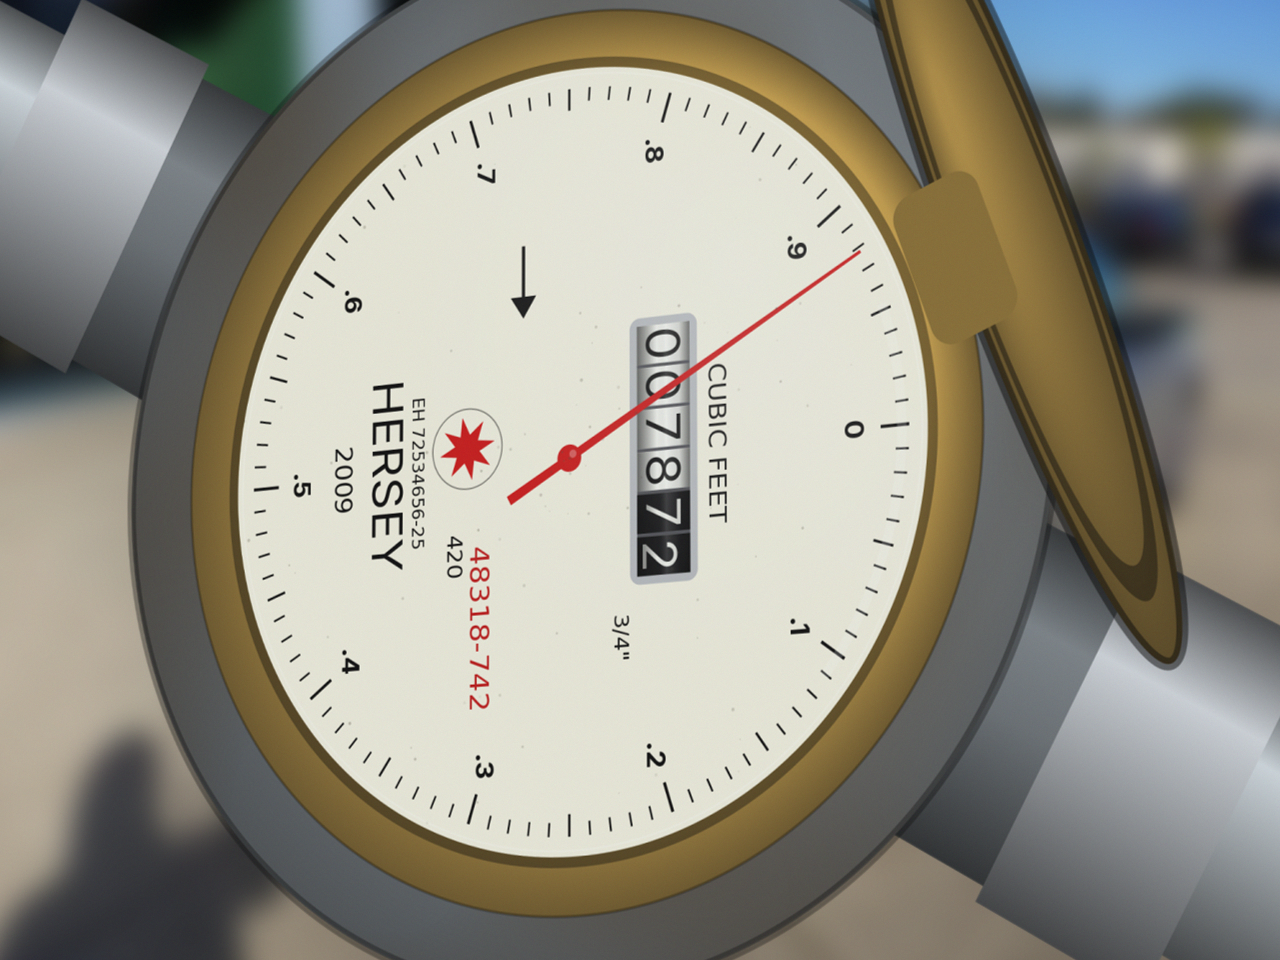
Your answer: 7871.92 ft³
